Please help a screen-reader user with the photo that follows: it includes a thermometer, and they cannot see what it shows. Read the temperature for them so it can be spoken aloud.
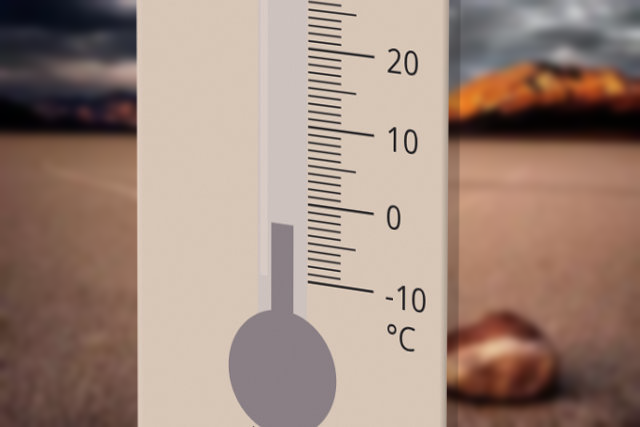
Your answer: -3 °C
